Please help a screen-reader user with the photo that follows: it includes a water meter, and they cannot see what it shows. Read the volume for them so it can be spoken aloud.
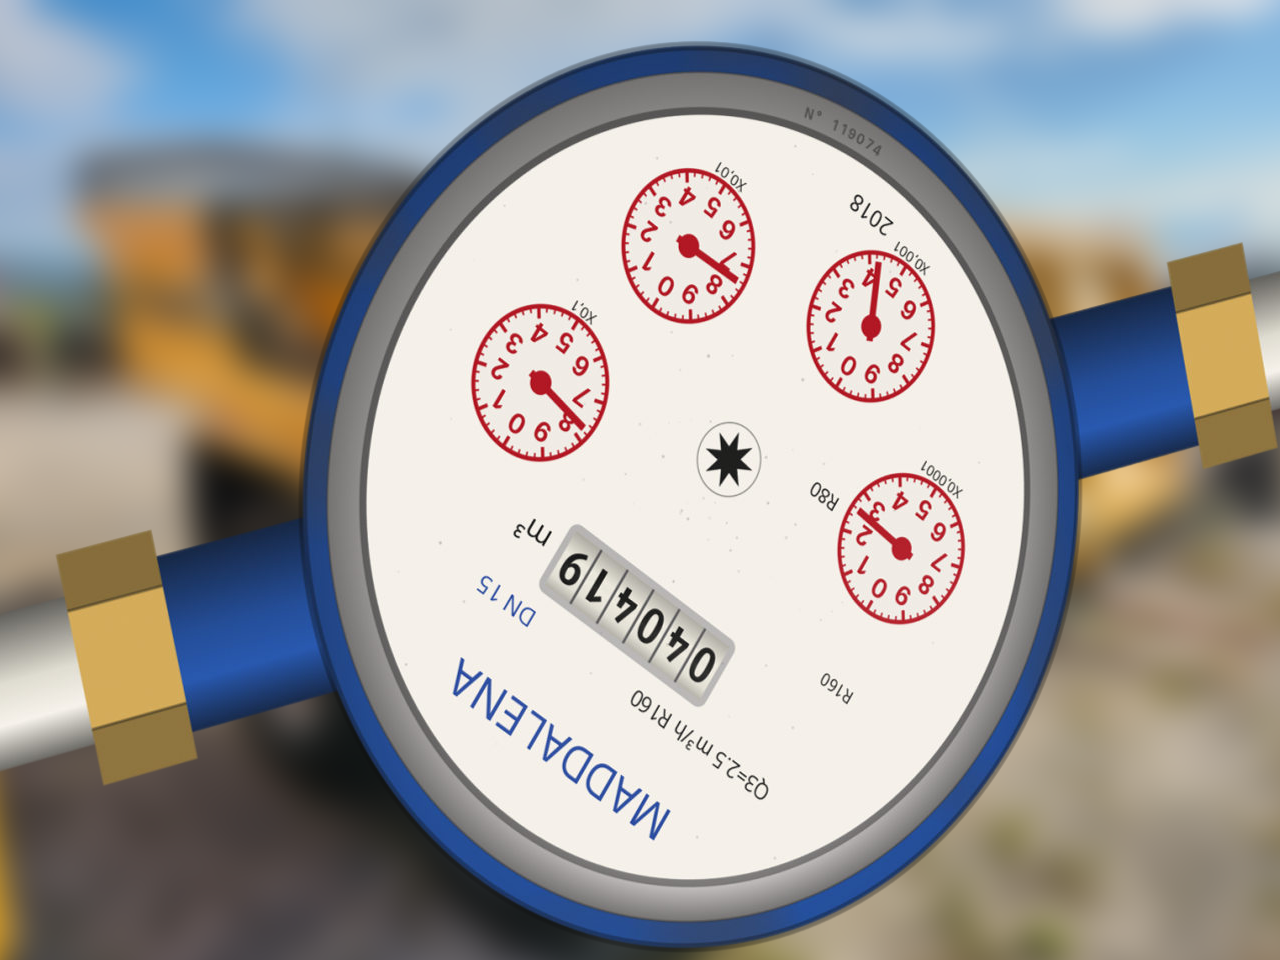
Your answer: 40419.7742 m³
